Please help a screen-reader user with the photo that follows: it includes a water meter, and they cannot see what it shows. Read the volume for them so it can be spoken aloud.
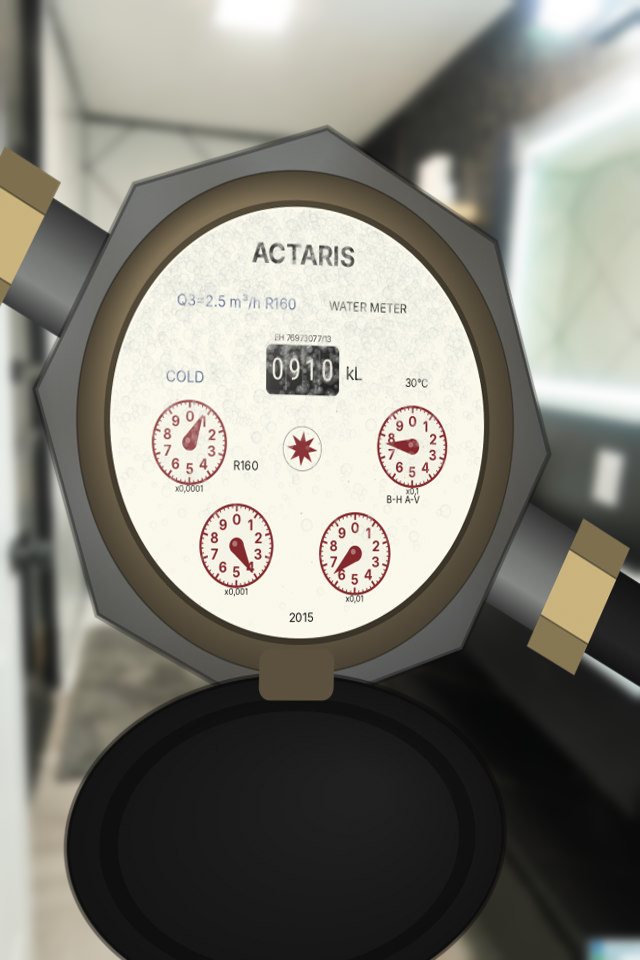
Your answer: 910.7640 kL
